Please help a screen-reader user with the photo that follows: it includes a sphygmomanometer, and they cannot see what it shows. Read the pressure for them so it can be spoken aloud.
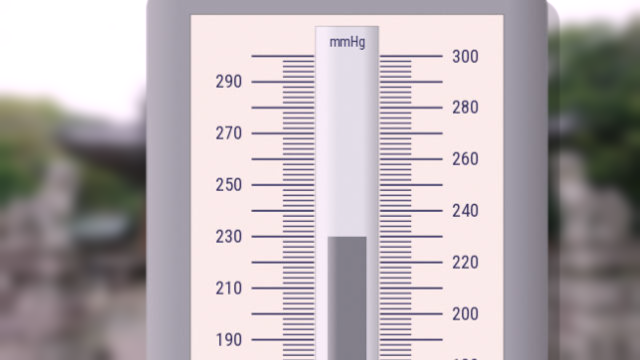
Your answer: 230 mmHg
